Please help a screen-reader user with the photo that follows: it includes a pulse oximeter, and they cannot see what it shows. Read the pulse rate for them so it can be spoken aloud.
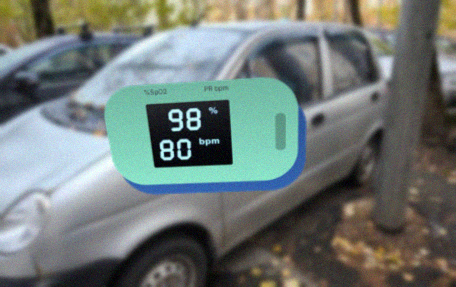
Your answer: 80 bpm
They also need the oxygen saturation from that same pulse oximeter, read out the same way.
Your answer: 98 %
